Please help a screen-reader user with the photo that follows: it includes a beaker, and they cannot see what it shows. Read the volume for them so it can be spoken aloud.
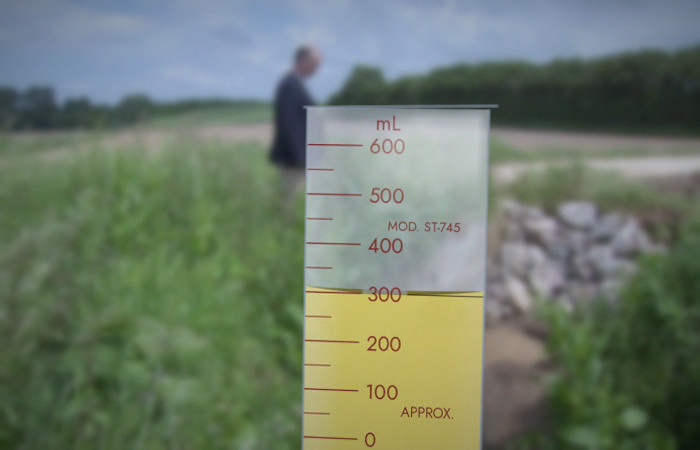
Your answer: 300 mL
